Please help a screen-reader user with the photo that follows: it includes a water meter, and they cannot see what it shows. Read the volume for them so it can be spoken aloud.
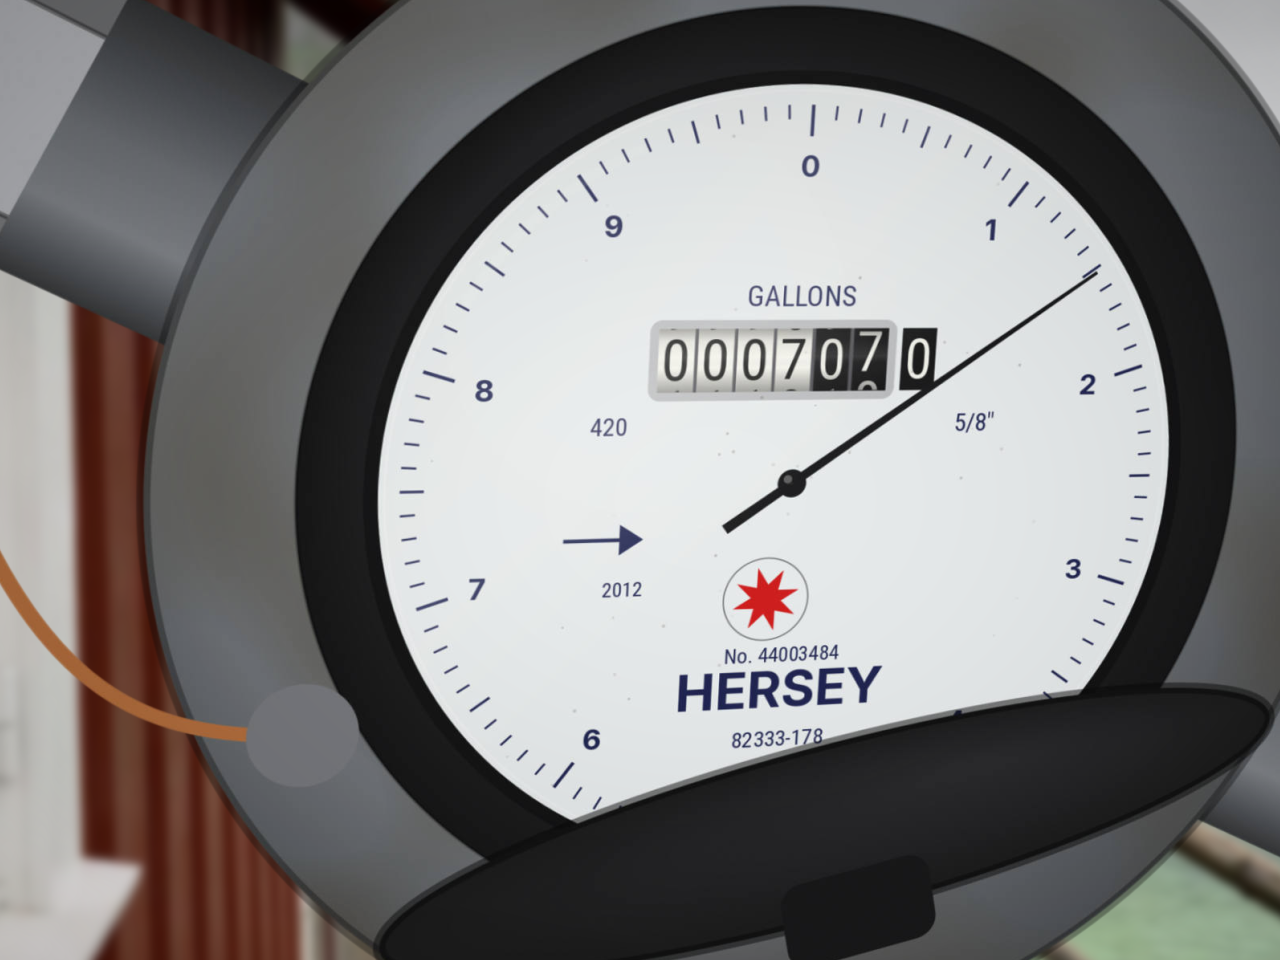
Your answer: 7071.5 gal
